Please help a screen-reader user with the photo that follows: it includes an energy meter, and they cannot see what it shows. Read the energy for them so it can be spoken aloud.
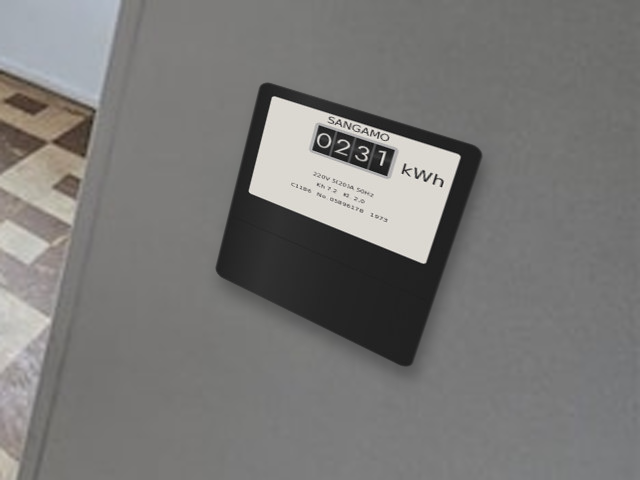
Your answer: 231 kWh
